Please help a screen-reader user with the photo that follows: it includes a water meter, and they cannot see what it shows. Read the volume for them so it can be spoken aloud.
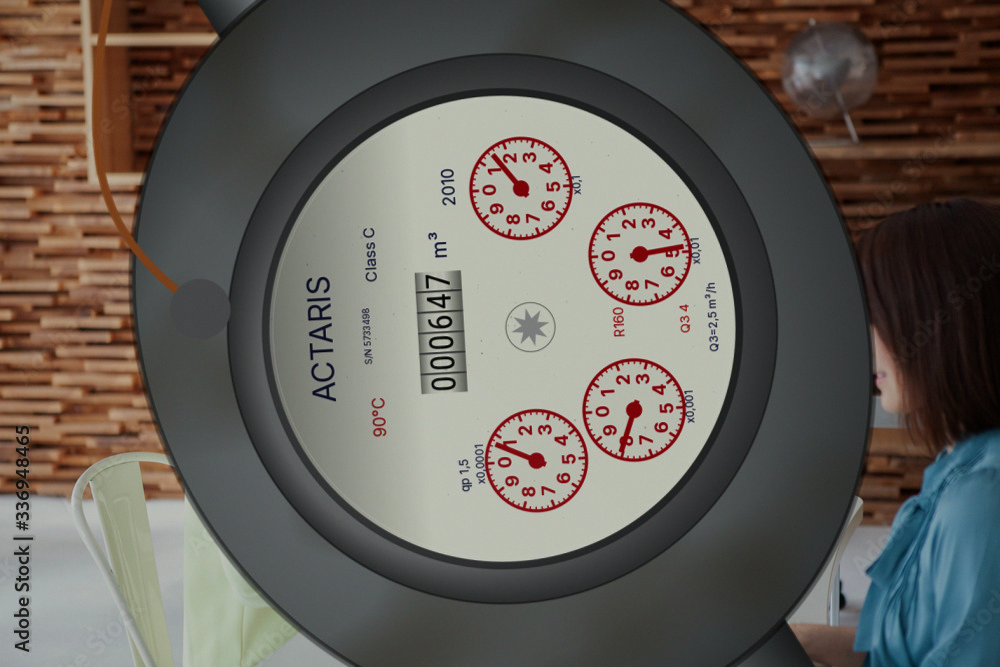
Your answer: 647.1480 m³
